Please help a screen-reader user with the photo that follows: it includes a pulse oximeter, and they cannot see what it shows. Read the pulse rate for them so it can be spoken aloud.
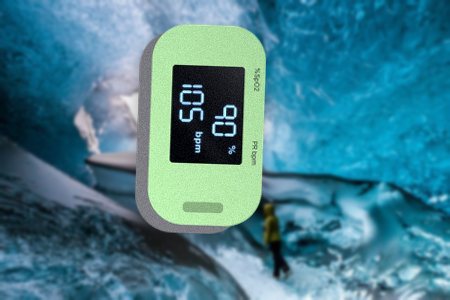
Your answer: 105 bpm
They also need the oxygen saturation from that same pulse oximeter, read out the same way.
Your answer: 90 %
